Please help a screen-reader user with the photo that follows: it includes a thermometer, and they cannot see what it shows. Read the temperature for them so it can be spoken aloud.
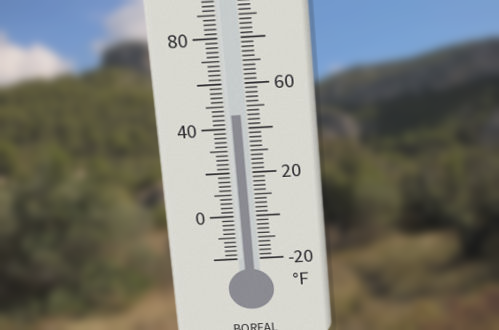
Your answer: 46 °F
